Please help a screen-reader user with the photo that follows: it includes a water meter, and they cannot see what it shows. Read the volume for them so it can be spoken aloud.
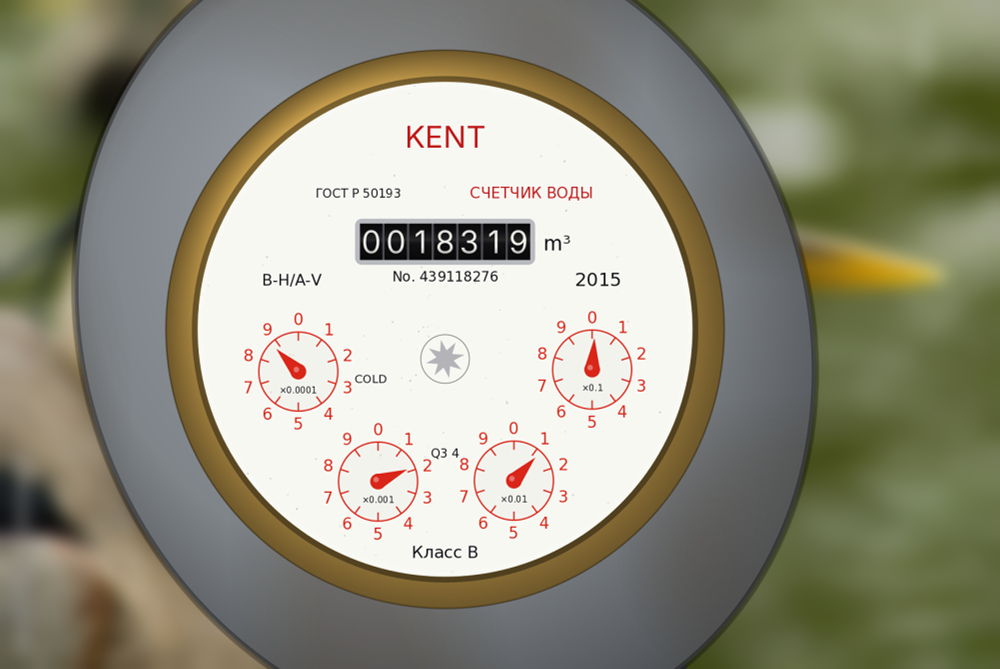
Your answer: 18319.0118 m³
